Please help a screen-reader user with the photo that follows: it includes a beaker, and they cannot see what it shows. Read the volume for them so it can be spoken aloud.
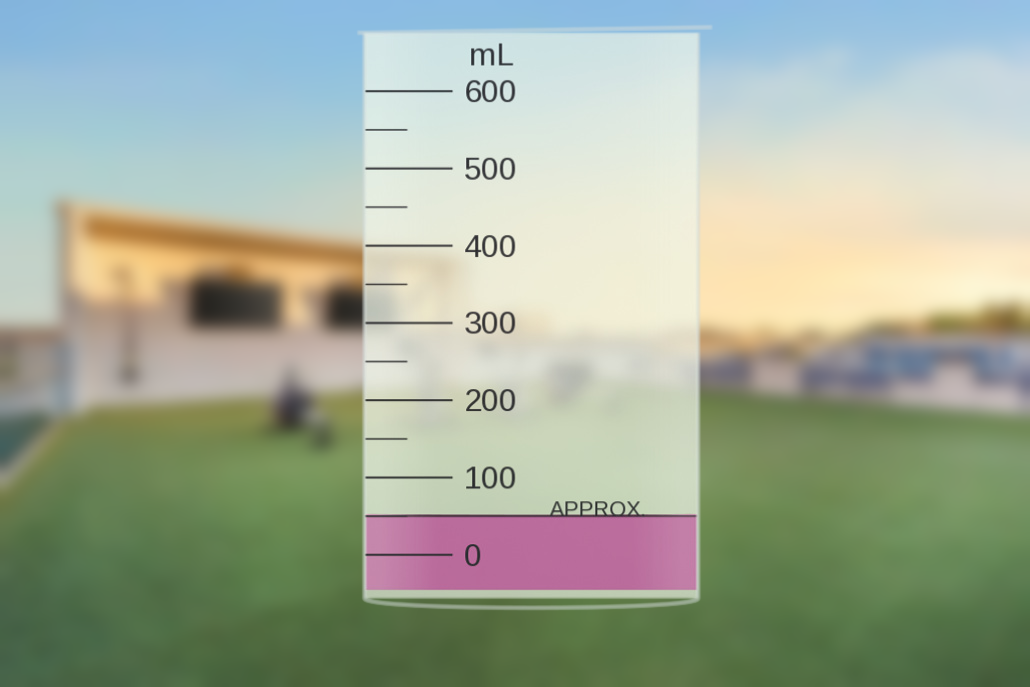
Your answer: 50 mL
